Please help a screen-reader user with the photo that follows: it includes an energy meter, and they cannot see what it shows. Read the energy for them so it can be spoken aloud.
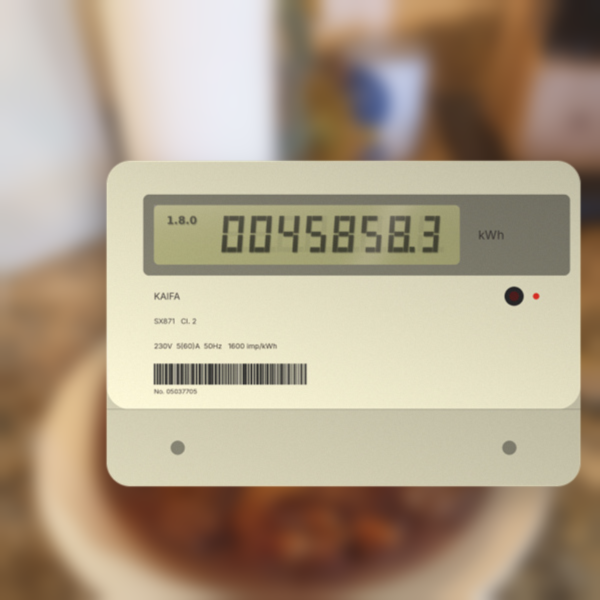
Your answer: 45858.3 kWh
